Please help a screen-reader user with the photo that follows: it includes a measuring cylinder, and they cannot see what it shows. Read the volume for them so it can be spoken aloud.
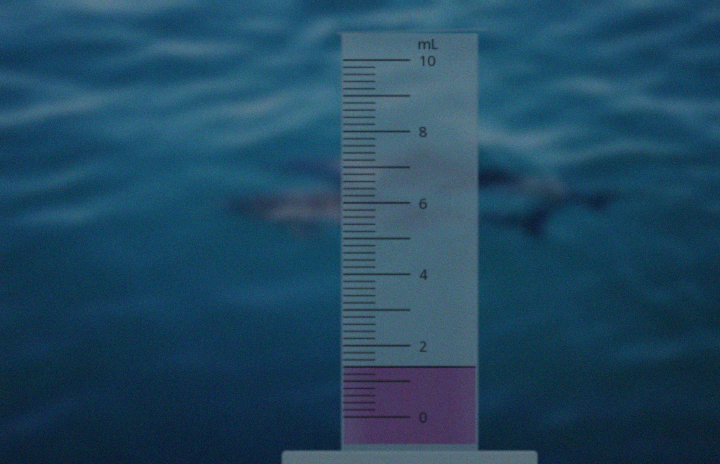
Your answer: 1.4 mL
